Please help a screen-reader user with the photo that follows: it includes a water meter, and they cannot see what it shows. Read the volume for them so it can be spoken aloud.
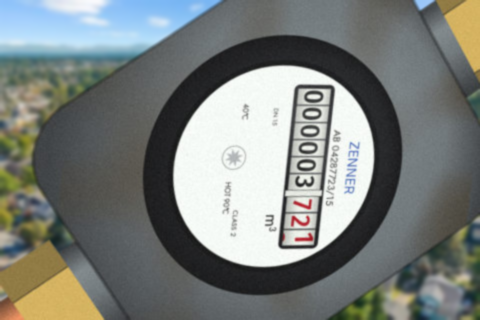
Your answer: 3.721 m³
